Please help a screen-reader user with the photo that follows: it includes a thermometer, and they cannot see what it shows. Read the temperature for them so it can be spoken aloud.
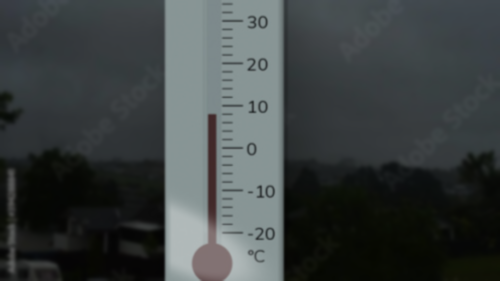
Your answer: 8 °C
